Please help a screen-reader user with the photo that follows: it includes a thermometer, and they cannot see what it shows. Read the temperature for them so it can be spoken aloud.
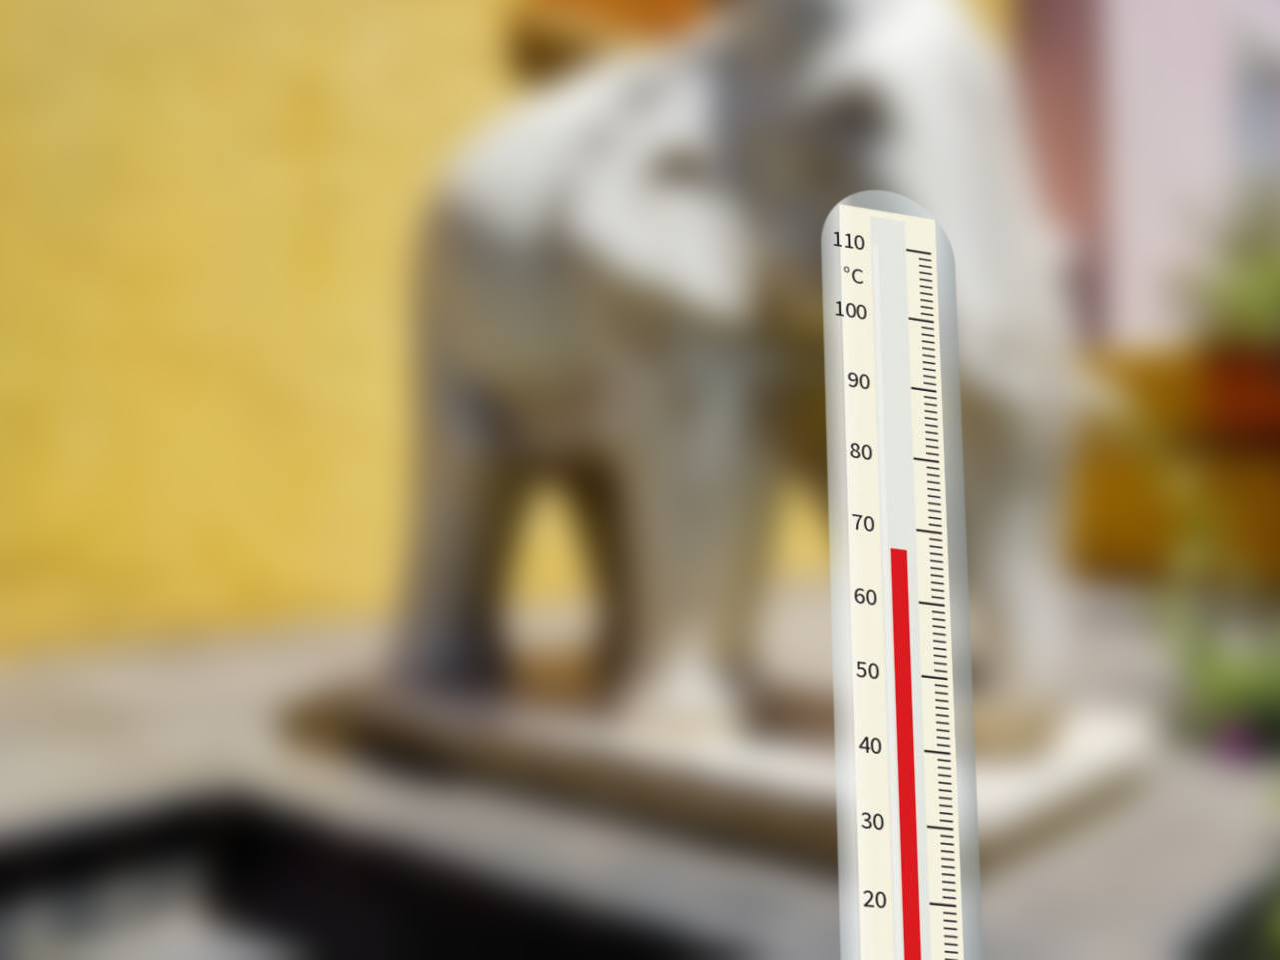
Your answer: 67 °C
